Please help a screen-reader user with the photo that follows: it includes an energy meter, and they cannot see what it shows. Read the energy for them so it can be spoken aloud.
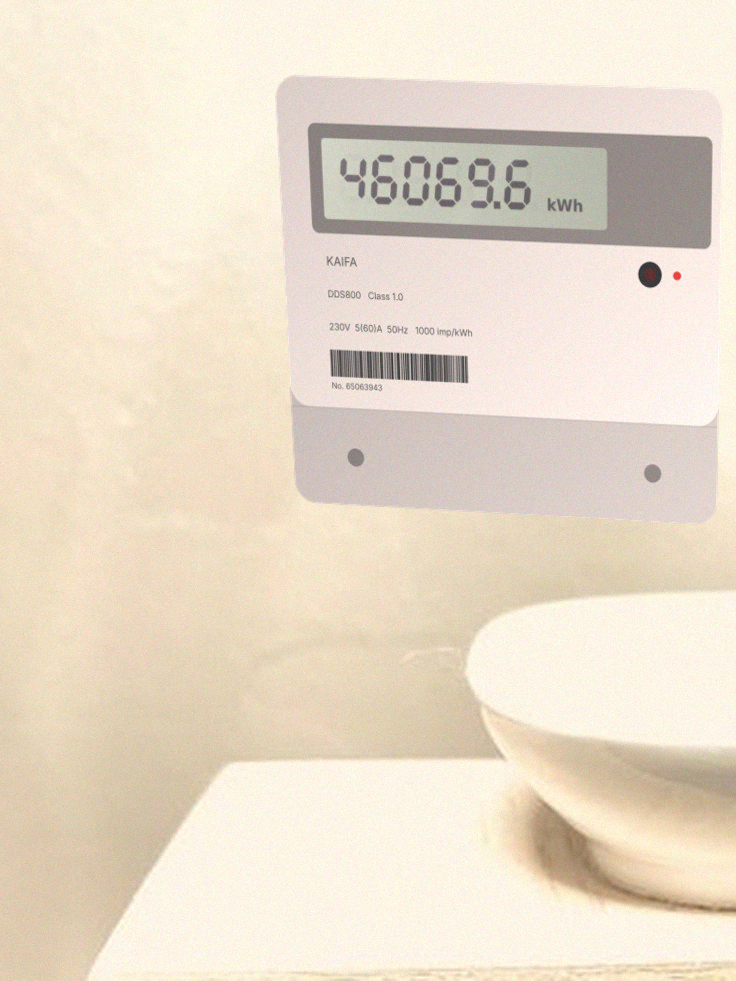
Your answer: 46069.6 kWh
